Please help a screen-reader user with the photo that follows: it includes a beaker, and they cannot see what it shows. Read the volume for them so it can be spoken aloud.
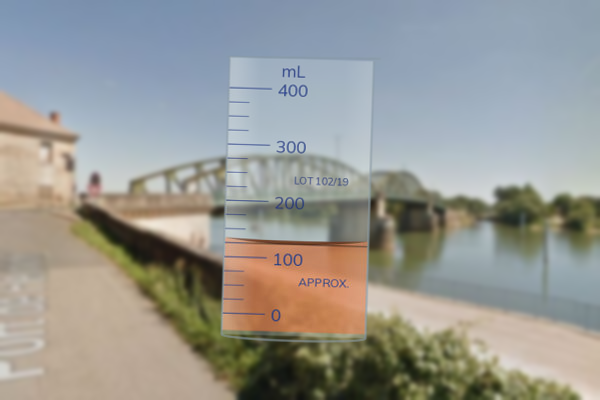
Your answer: 125 mL
